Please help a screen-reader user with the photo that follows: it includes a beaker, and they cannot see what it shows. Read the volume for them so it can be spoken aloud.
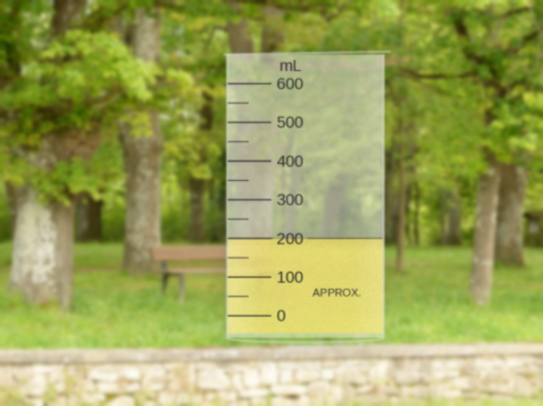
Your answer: 200 mL
